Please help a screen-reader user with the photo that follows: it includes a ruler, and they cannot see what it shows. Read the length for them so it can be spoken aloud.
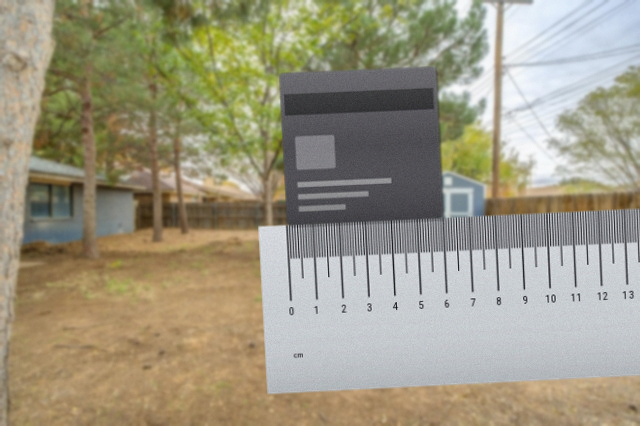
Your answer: 6 cm
